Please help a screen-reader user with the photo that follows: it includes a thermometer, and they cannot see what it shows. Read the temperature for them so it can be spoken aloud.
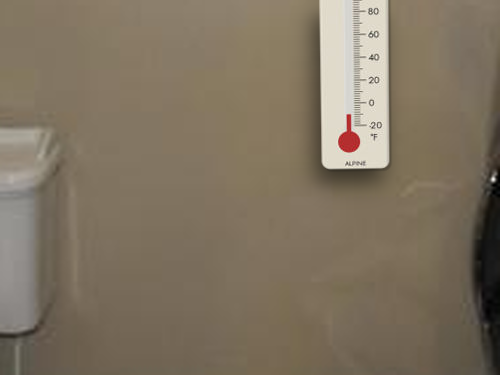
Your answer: -10 °F
